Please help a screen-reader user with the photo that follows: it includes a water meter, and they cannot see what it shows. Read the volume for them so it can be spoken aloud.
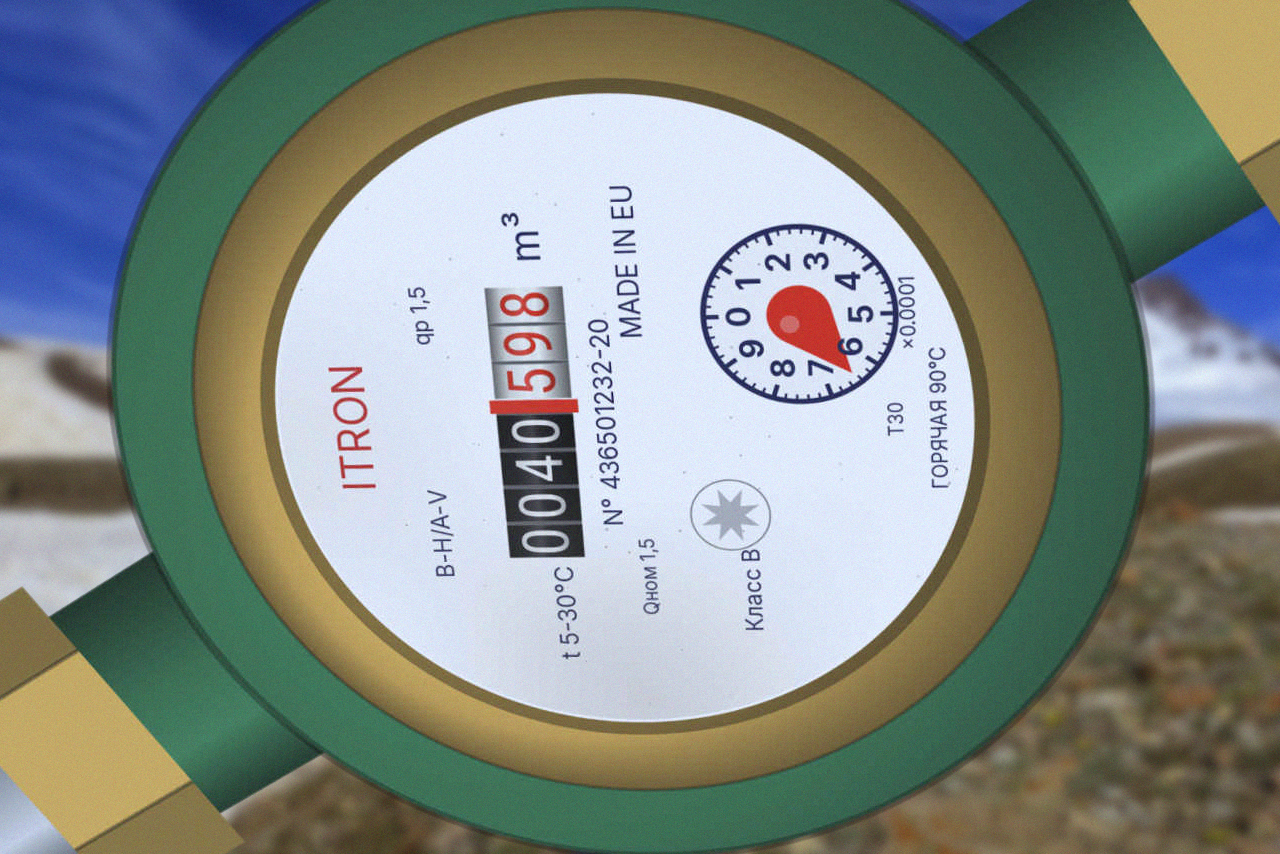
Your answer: 40.5986 m³
